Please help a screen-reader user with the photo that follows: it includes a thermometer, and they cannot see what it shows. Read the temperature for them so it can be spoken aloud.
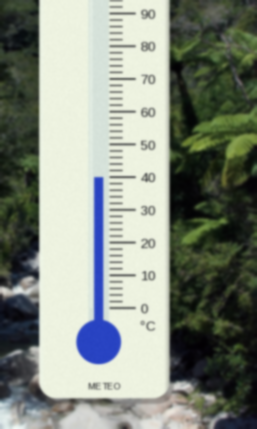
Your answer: 40 °C
